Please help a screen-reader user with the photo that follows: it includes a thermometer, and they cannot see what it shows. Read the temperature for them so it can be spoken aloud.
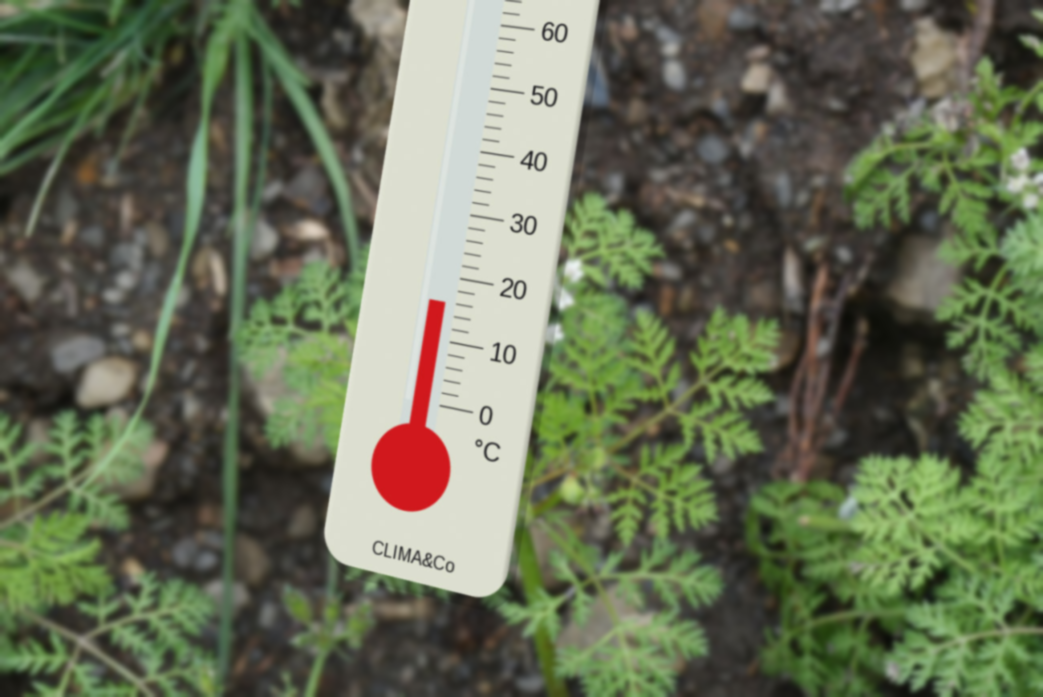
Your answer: 16 °C
